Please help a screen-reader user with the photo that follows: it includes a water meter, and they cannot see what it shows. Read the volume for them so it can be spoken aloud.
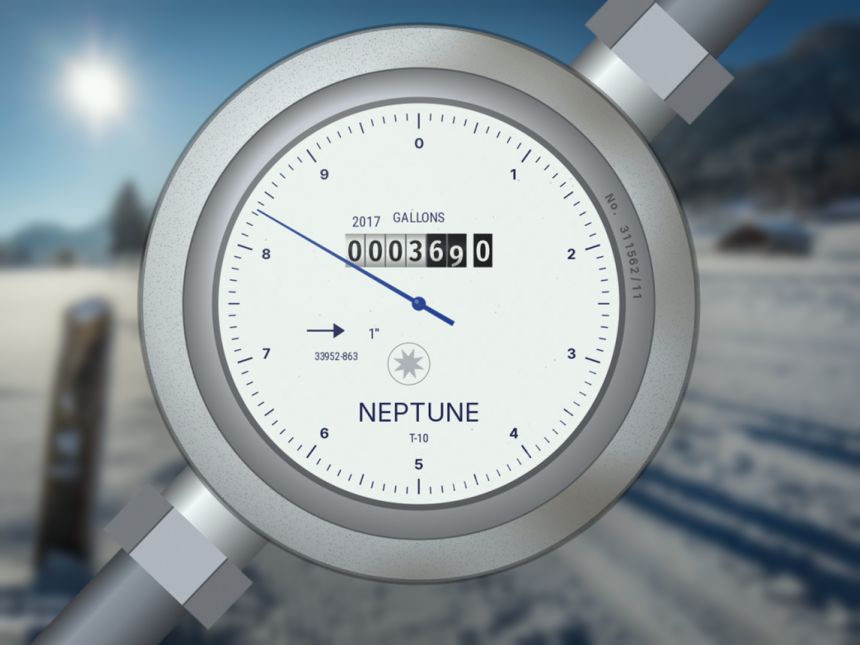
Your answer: 3688.3 gal
